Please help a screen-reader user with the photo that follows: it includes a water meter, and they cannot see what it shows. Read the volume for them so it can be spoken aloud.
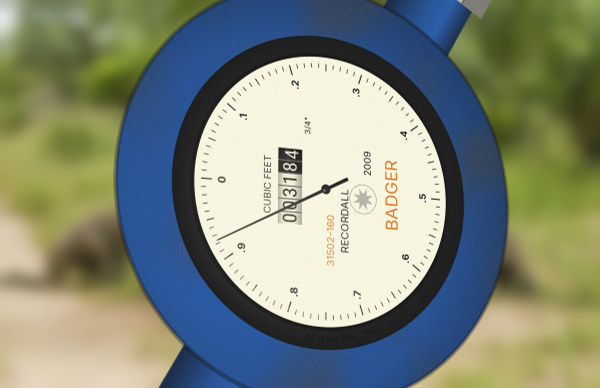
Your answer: 3183.92 ft³
